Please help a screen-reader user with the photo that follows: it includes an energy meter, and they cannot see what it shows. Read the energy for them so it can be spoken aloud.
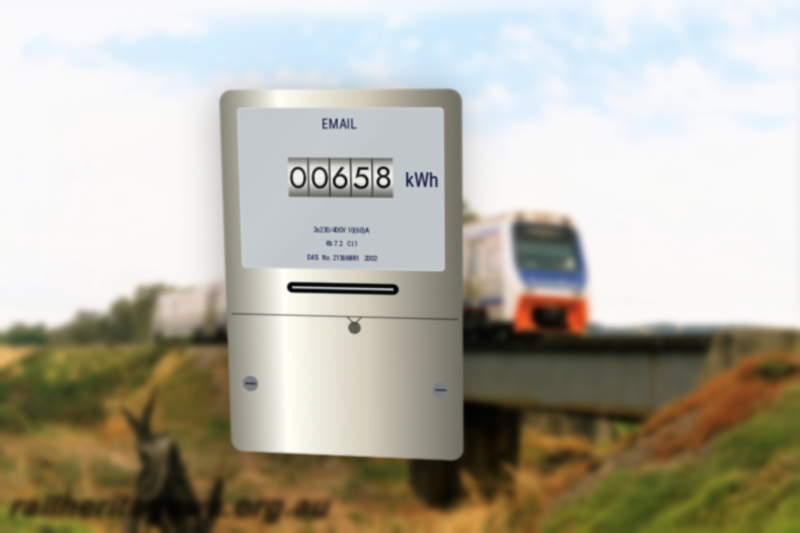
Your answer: 658 kWh
